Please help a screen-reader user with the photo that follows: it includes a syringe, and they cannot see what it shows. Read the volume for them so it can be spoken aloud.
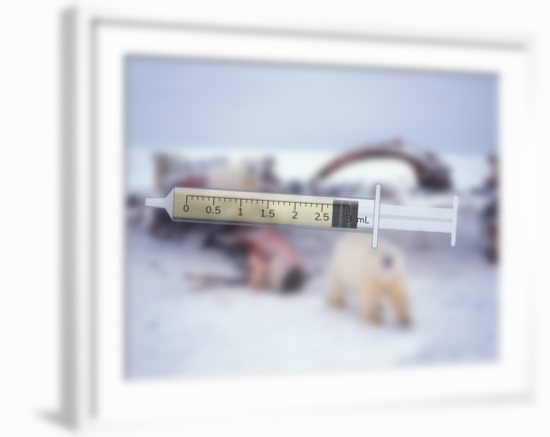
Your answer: 2.7 mL
